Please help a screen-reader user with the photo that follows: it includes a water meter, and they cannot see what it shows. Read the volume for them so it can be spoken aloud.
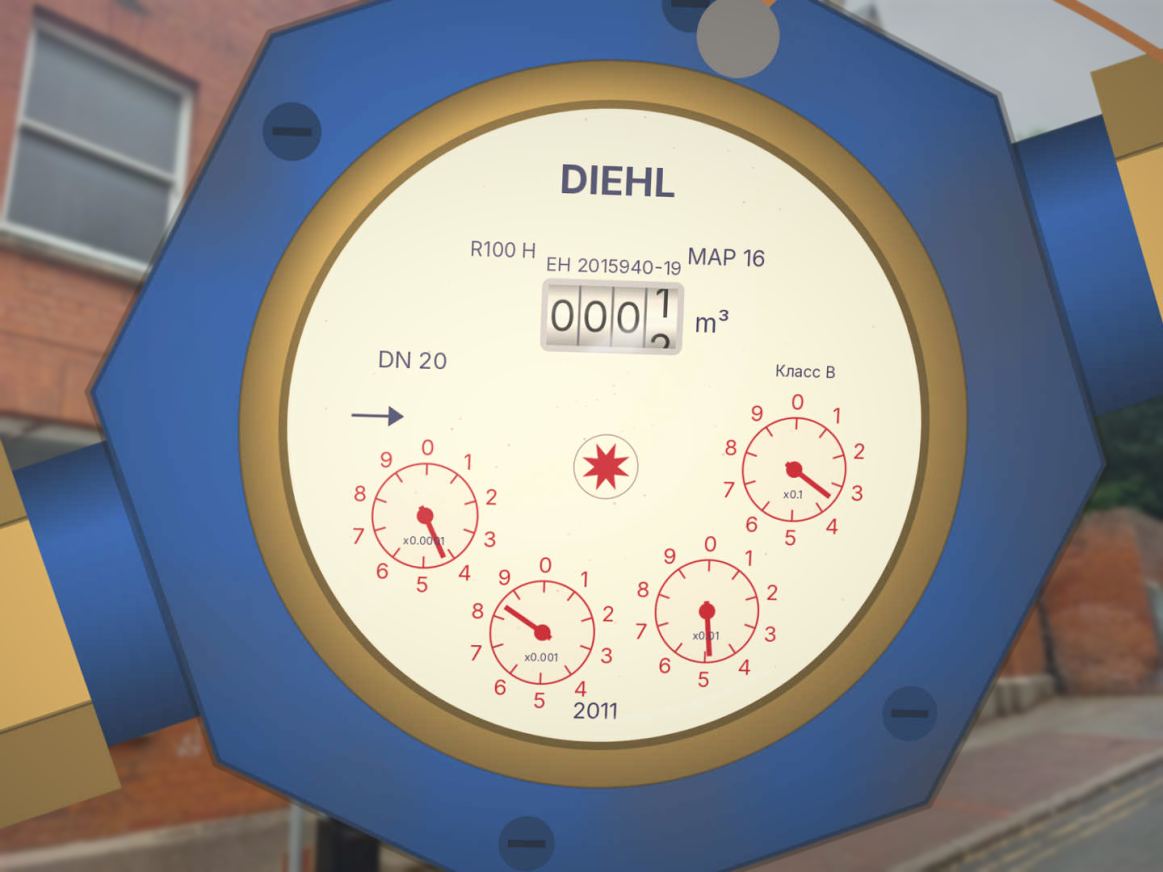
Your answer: 1.3484 m³
